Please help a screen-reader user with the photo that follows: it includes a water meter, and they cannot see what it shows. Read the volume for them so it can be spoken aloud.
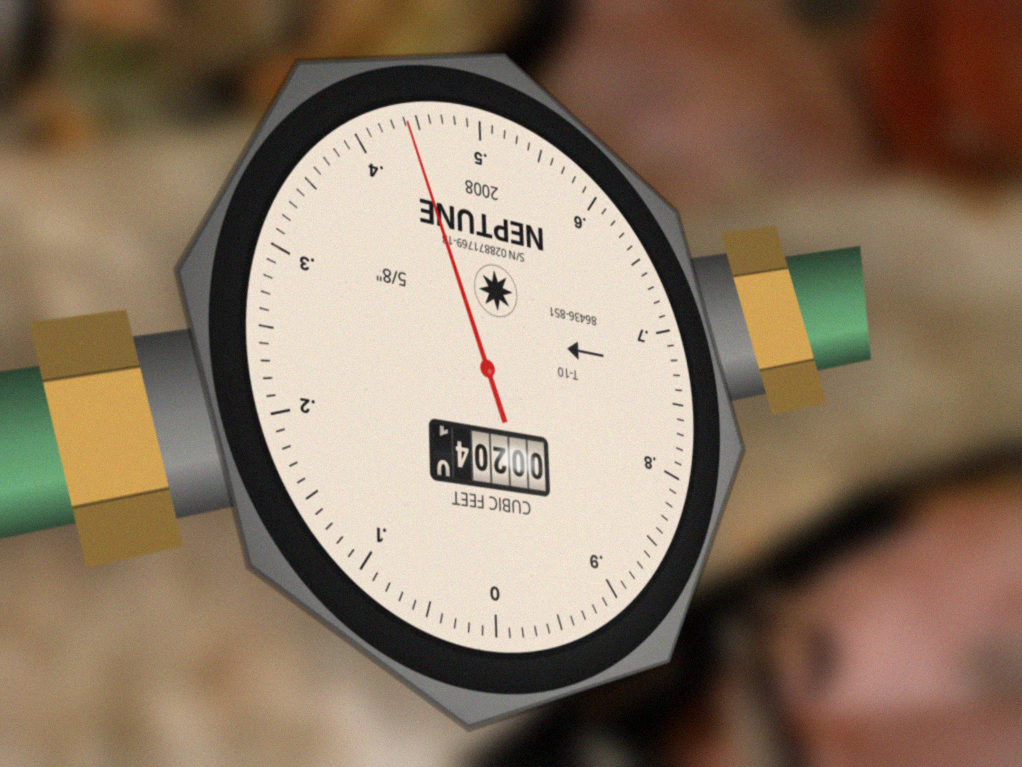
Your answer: 2040.44 ft³
